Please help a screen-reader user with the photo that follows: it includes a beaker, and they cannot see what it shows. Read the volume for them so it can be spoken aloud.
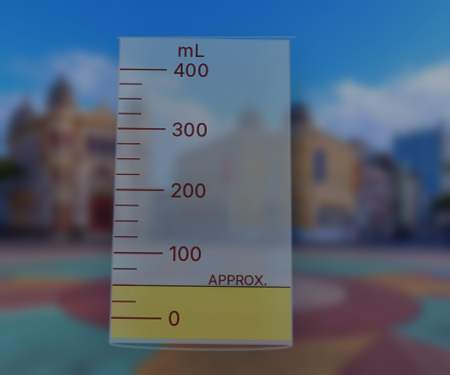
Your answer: 50 mL
